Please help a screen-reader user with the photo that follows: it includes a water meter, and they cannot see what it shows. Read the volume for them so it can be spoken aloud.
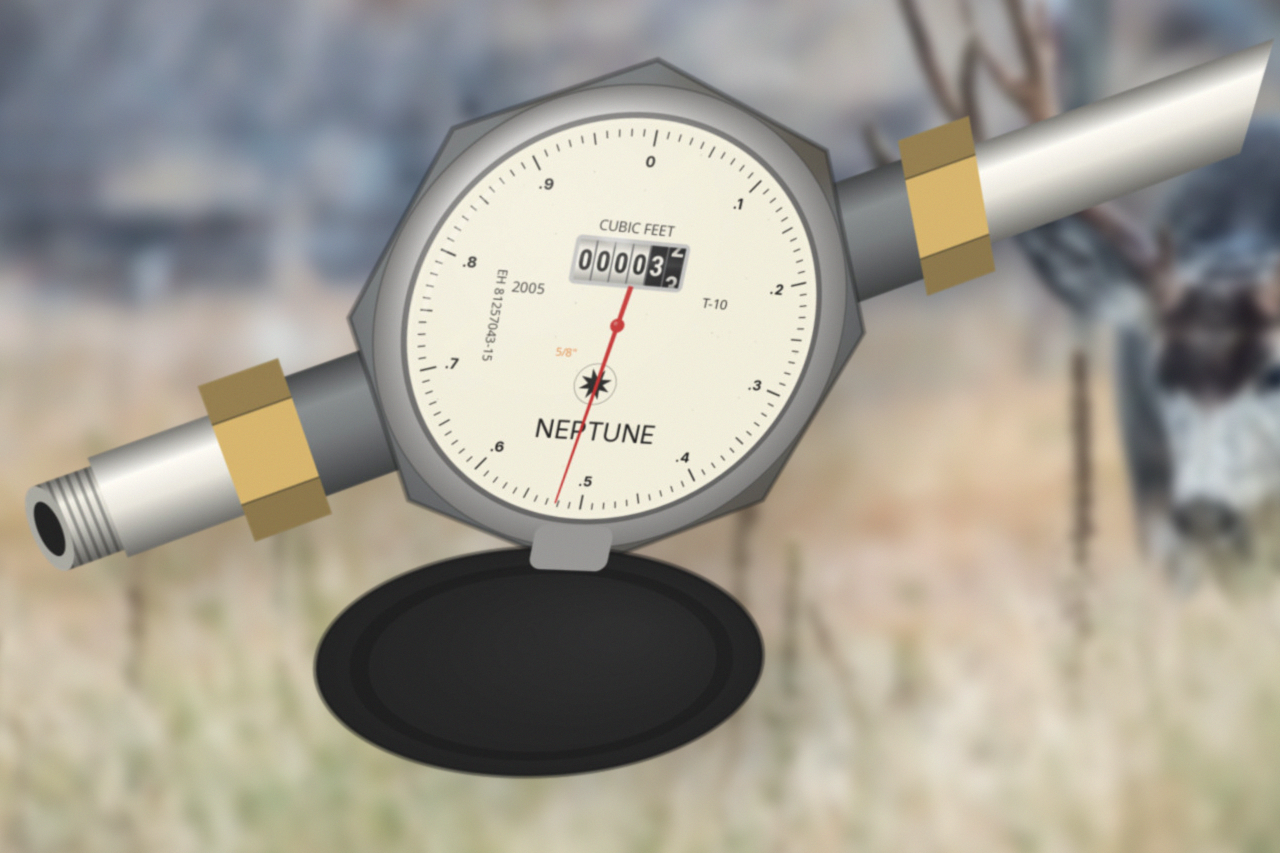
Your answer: 32.52 ft³
